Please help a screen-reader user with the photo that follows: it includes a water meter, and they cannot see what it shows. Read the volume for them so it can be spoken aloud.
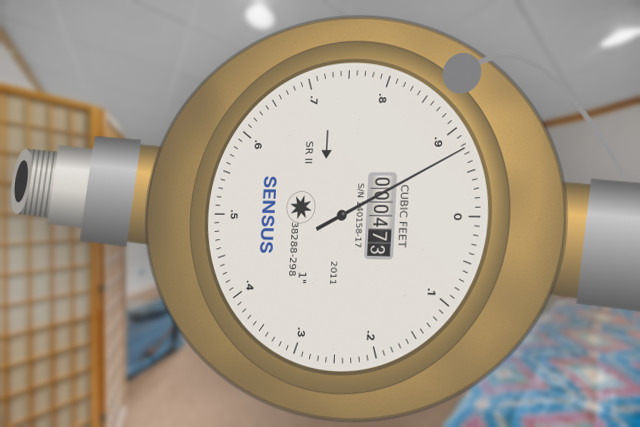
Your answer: 472.92 ft³
